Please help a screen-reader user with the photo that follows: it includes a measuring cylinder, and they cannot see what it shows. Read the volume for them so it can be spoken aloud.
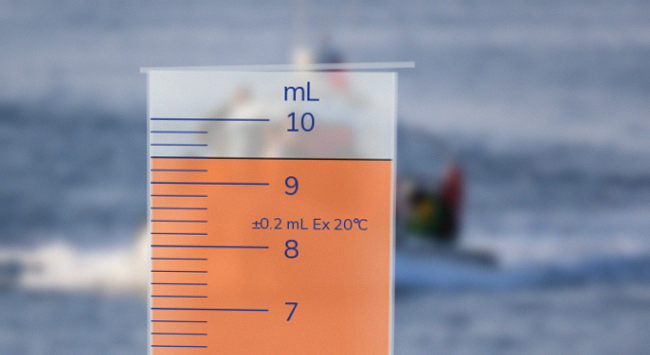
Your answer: 9.4 mL
